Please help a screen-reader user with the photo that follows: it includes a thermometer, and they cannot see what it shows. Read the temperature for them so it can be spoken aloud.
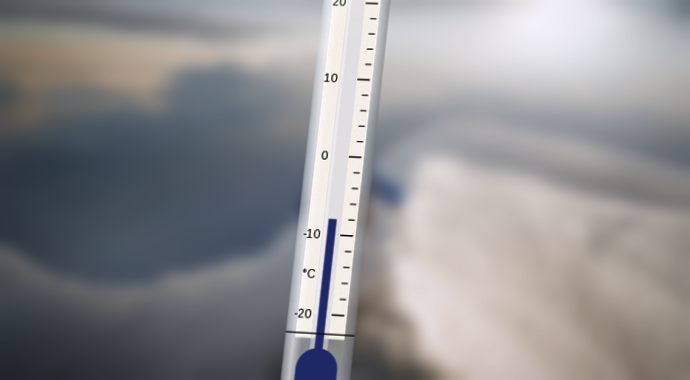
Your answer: -8 °C
